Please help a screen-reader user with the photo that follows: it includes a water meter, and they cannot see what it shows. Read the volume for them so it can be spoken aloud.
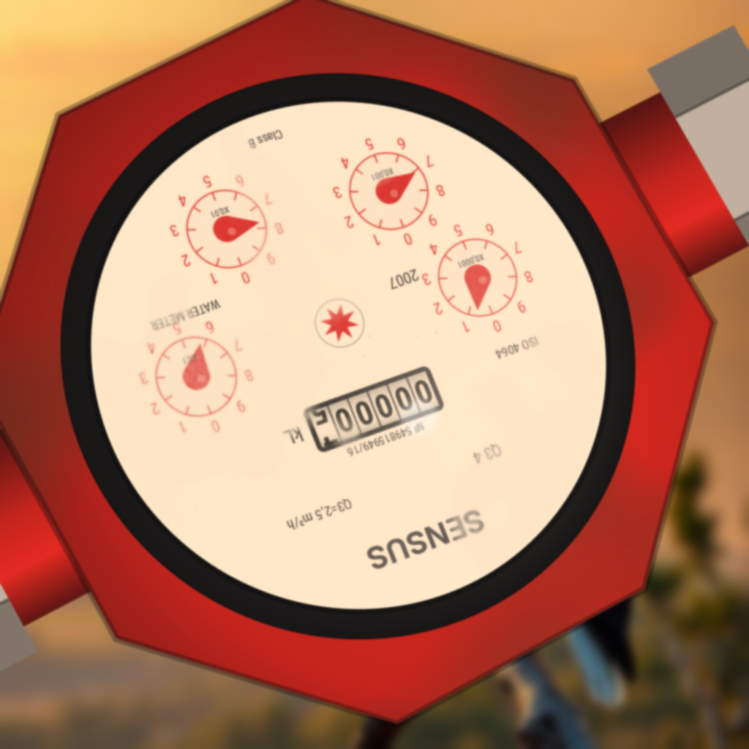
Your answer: 4.5770 kL
